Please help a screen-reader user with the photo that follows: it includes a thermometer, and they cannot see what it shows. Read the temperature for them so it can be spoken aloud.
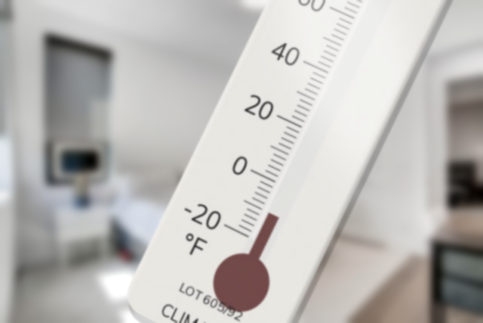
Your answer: -10 °F
